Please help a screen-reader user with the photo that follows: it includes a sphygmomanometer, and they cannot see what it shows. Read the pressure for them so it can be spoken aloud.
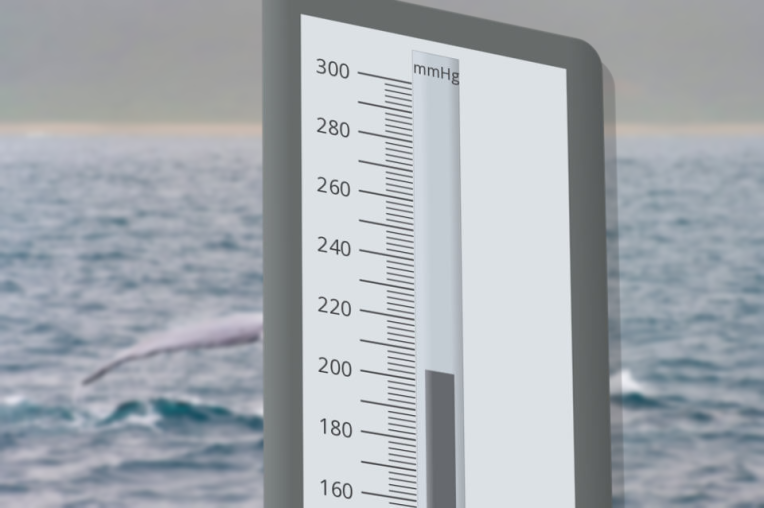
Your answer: 204 mmHg
